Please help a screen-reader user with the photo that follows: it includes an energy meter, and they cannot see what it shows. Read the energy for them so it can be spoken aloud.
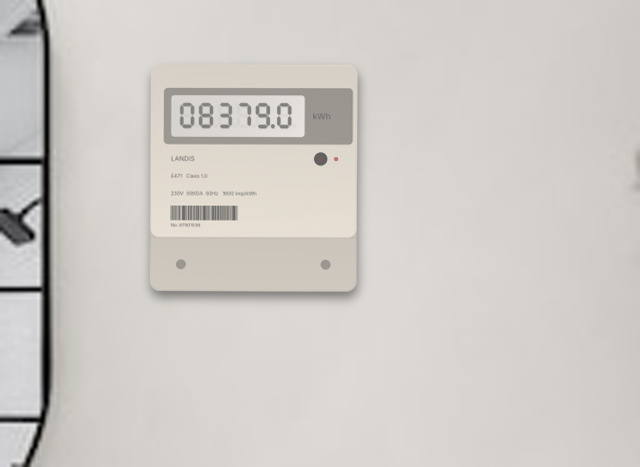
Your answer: 8379.0 kWh
